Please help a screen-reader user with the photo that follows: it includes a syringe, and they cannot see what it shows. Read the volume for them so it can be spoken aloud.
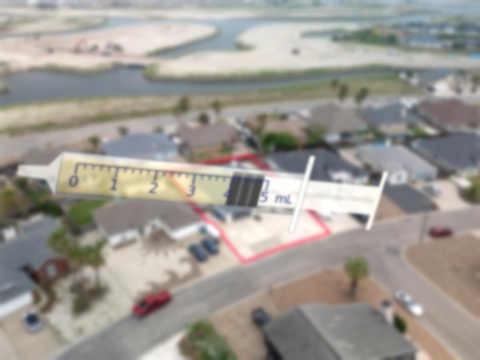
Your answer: 4 mL
